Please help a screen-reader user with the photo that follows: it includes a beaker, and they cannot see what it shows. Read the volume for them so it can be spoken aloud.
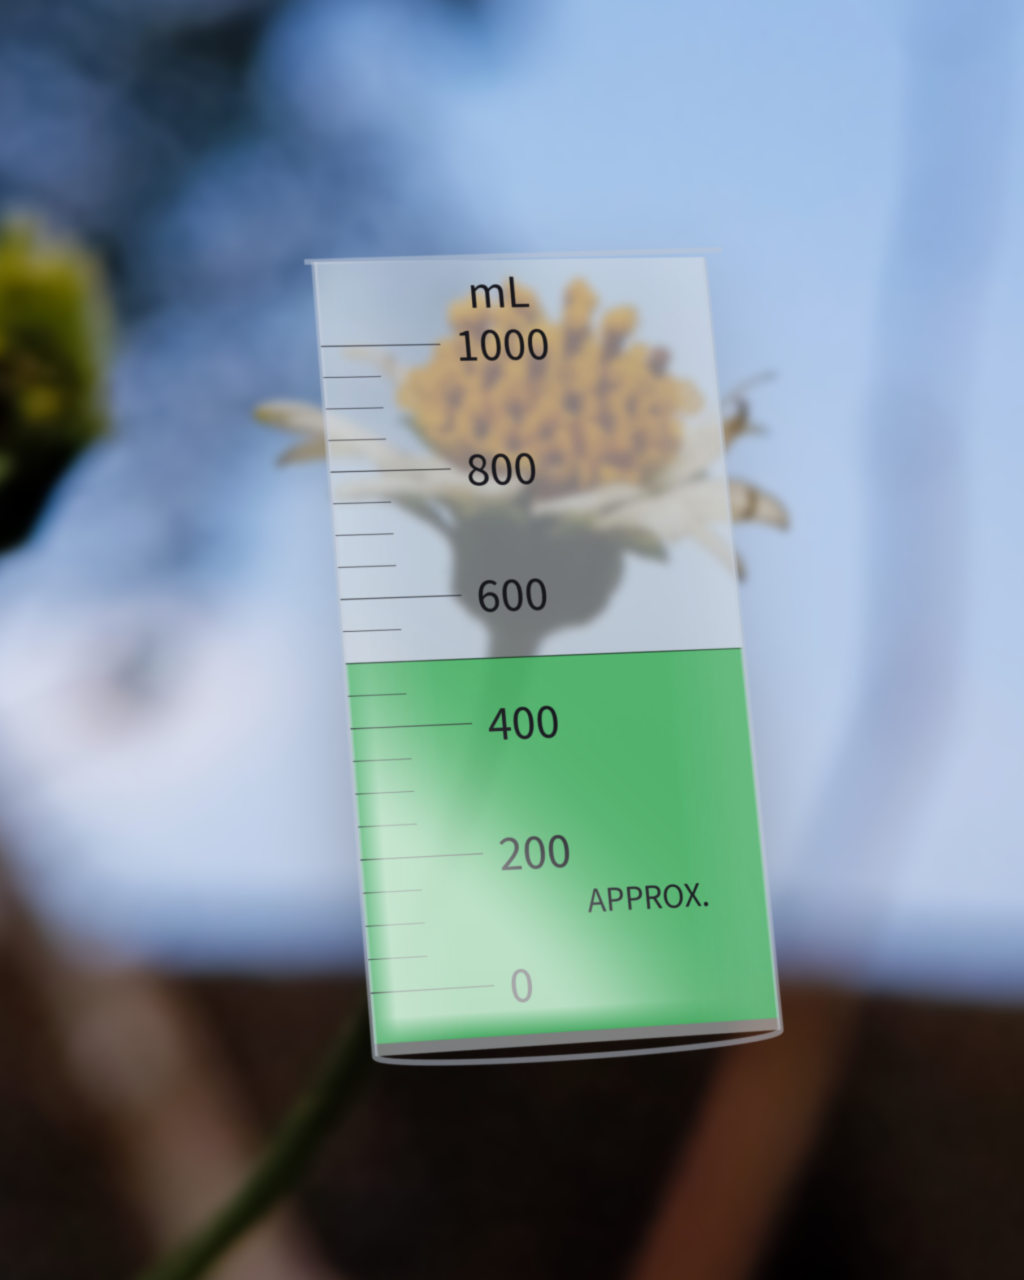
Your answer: 500 mL
